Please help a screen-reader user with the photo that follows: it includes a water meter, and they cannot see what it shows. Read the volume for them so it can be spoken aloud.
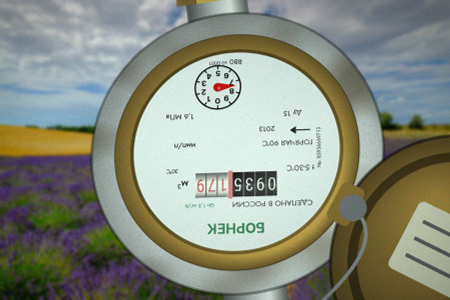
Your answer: 935.1797 m³
